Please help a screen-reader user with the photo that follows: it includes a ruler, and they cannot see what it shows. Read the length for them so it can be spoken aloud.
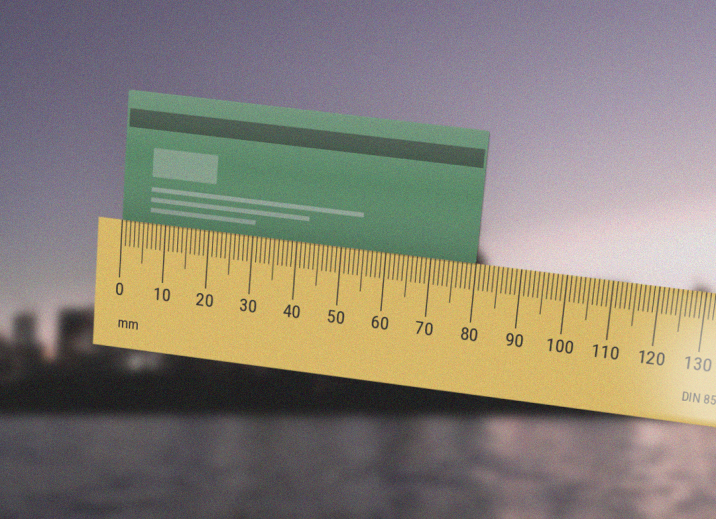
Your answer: 80 mm
